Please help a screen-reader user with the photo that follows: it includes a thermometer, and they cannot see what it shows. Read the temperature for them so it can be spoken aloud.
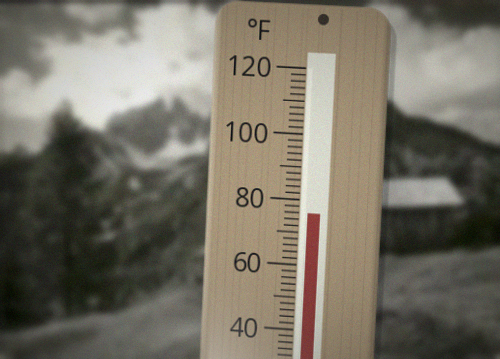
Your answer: 76 °F
